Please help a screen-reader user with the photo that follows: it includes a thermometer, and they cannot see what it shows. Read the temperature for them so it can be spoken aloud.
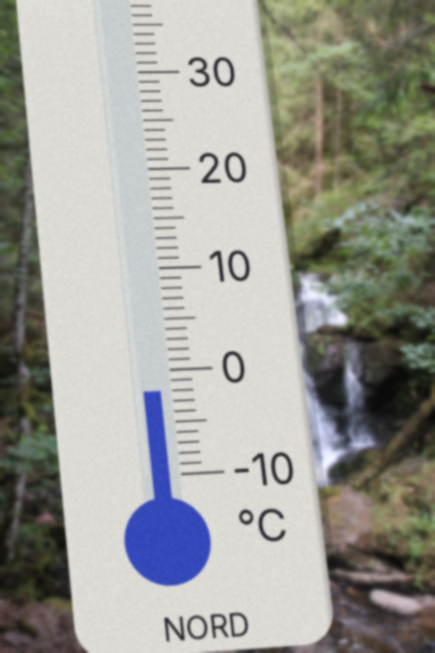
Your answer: -2 °C
